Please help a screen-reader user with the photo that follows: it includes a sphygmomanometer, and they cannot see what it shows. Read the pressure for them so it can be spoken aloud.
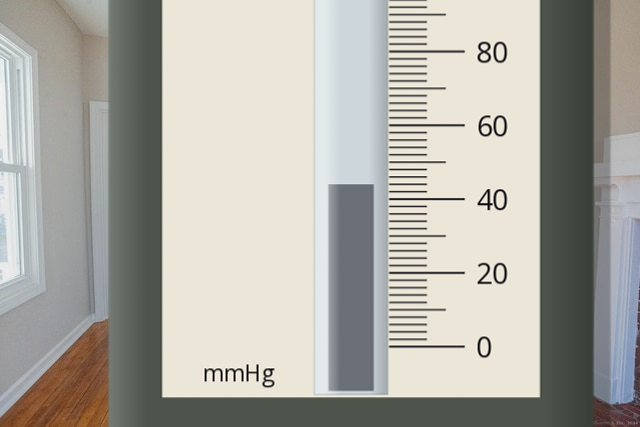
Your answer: 44 mmHg
